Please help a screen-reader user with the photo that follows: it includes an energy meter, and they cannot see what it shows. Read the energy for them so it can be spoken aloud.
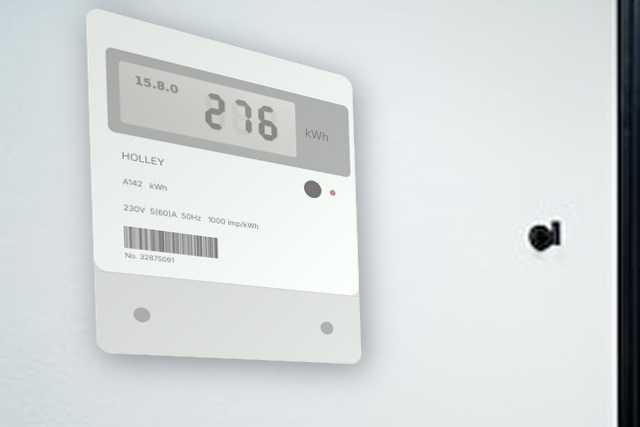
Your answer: 276 kWh
